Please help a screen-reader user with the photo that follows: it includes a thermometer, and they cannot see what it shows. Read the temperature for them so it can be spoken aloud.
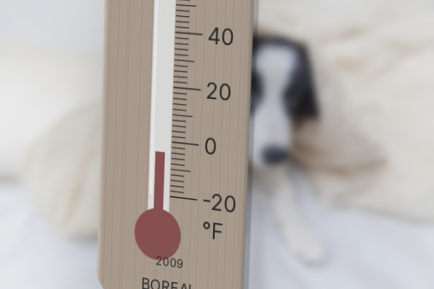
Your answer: -4 °F
